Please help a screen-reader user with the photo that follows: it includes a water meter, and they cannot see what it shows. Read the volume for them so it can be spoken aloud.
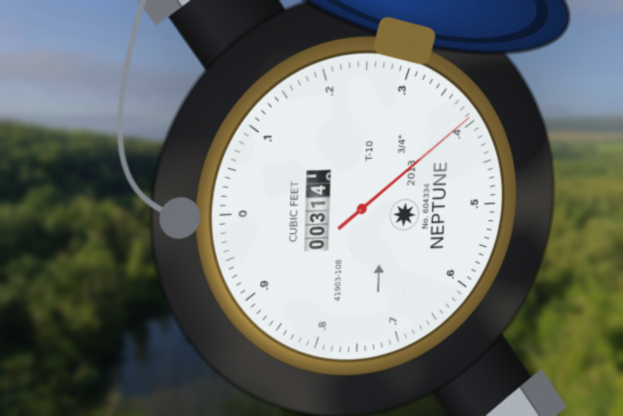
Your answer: 3141.39 ft³
